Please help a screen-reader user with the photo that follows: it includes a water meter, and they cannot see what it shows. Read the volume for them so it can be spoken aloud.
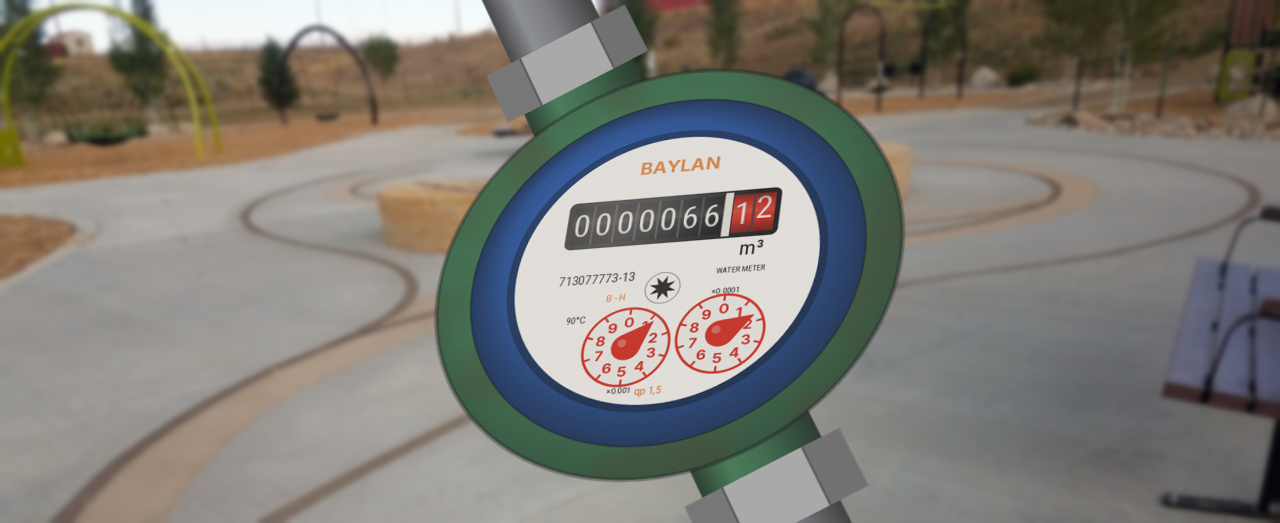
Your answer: 66.1211 m³
